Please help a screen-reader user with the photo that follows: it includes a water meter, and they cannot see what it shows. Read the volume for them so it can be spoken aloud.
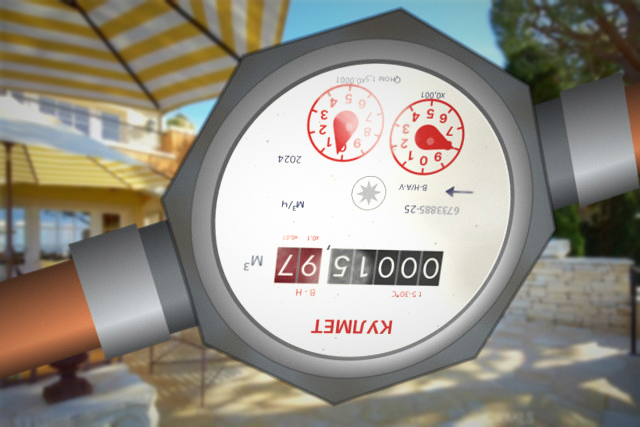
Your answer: 15.9780 m³
